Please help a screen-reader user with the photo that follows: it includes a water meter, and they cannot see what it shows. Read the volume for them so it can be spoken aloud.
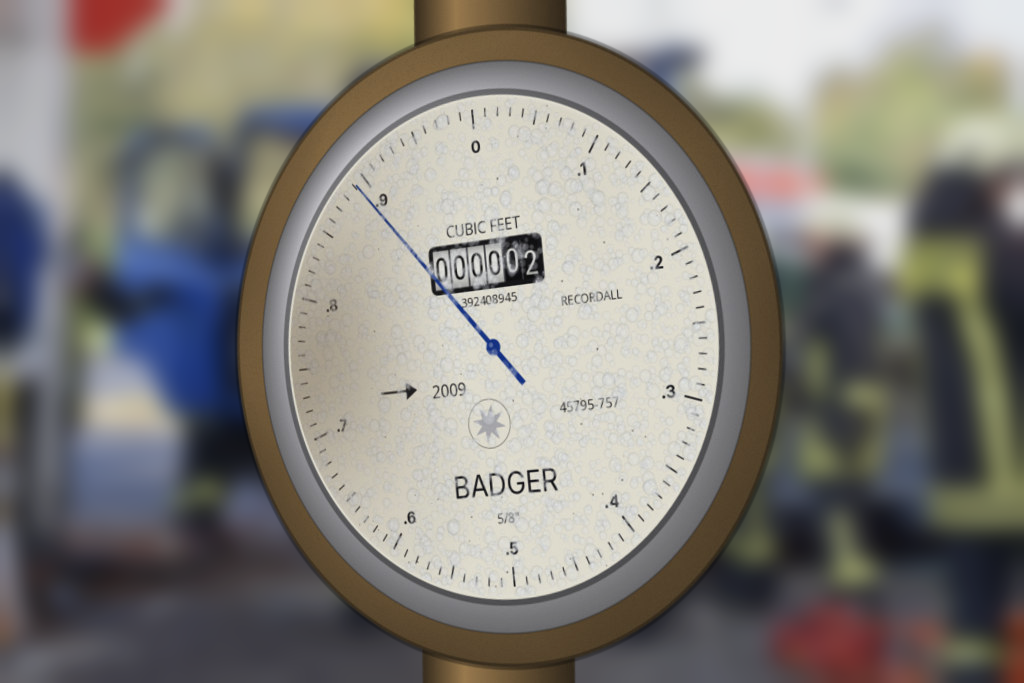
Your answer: 1.89 ft³
